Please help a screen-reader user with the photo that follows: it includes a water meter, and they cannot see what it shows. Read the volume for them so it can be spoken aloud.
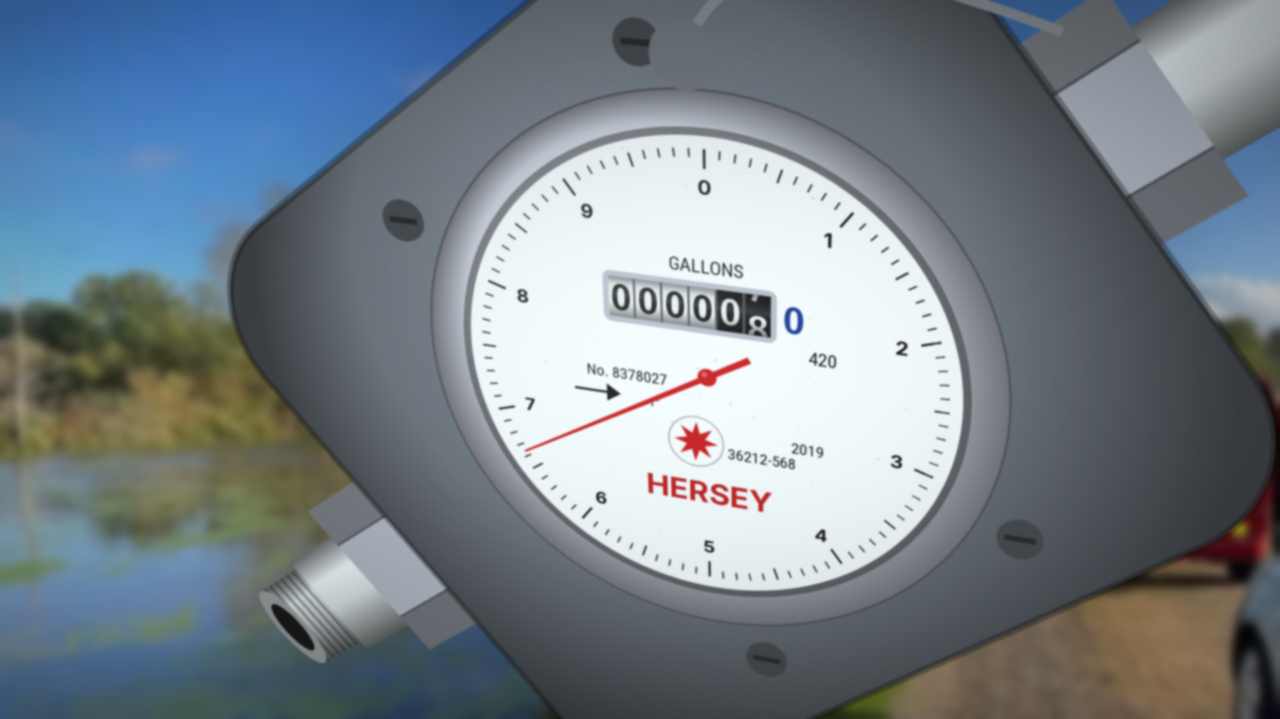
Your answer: 76.6 gal
